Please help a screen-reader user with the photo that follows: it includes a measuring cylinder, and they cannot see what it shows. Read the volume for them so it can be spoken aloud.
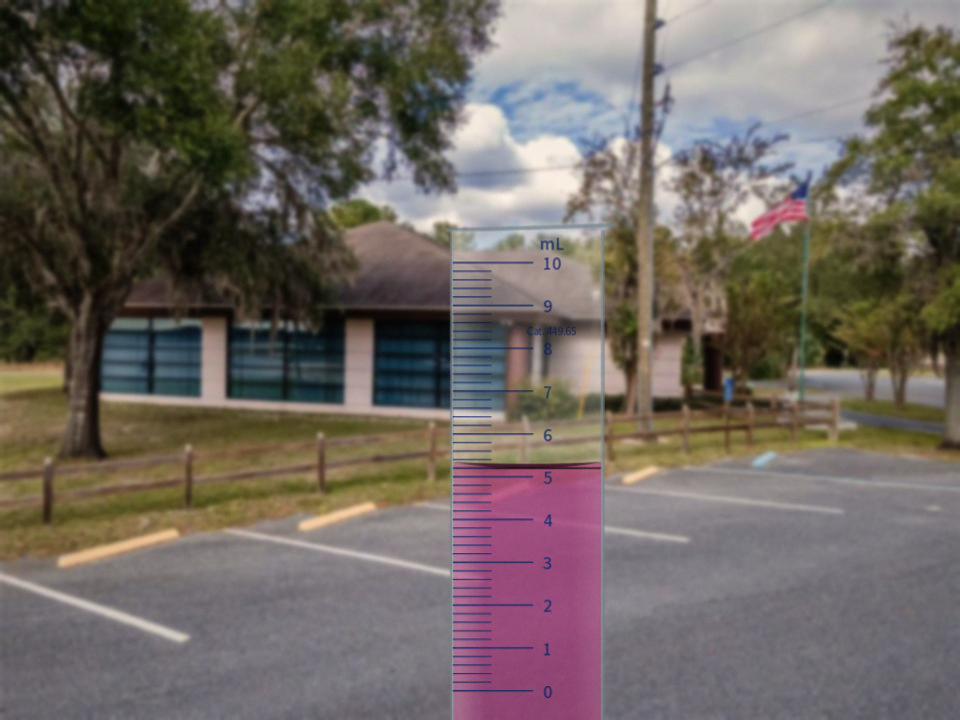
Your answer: 5.2 mL
